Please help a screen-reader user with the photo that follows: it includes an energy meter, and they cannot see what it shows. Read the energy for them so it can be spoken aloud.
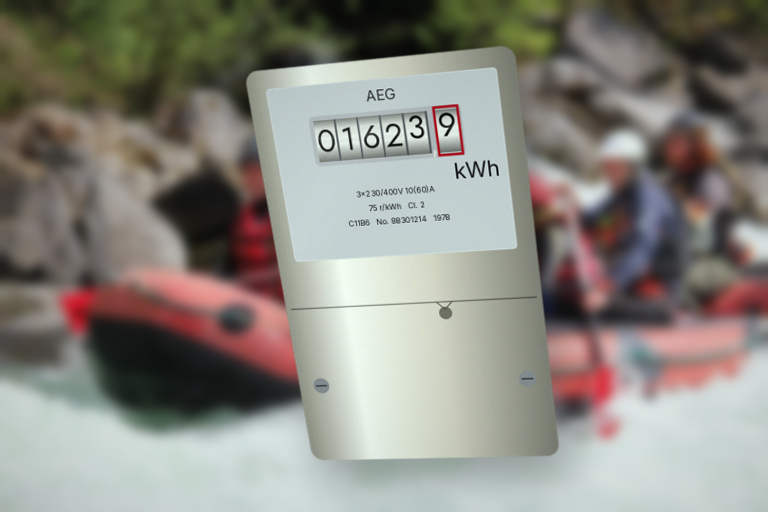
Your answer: 1623.9 kWh
